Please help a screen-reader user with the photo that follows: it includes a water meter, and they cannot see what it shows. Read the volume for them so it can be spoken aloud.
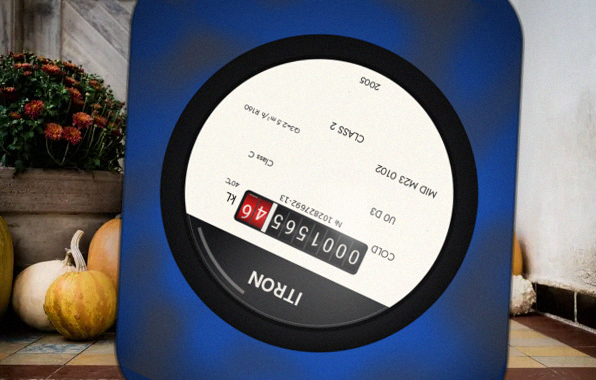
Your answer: 1565.46 kL
